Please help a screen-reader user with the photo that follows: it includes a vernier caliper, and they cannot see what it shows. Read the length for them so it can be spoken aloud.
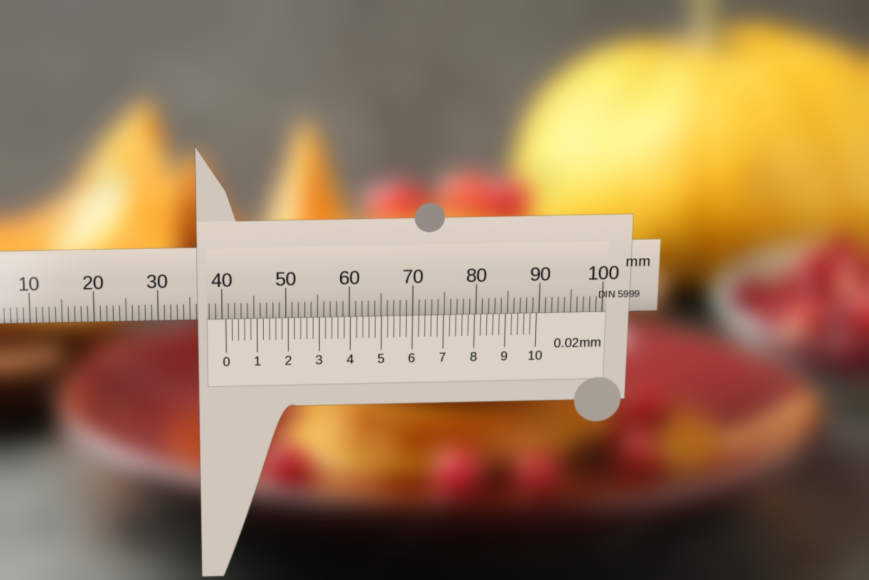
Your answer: 40.6 mm
